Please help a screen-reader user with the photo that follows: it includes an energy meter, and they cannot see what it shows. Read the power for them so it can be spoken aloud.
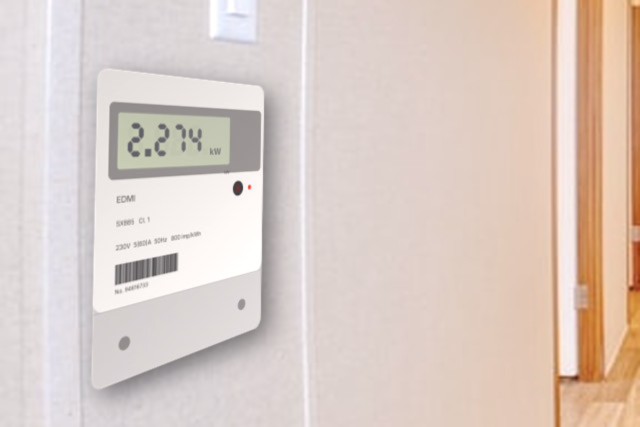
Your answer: 2.274 kW
